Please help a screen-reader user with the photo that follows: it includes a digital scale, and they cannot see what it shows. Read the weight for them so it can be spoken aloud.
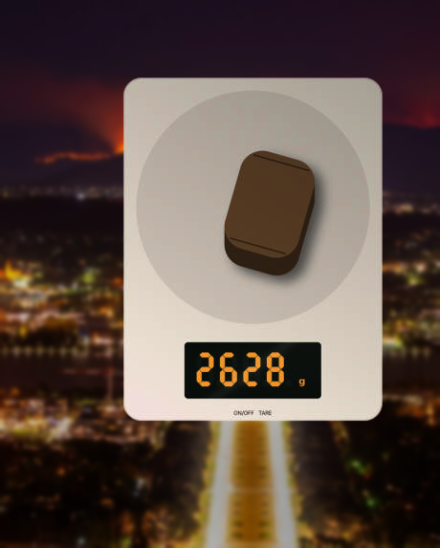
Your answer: 2628 g
